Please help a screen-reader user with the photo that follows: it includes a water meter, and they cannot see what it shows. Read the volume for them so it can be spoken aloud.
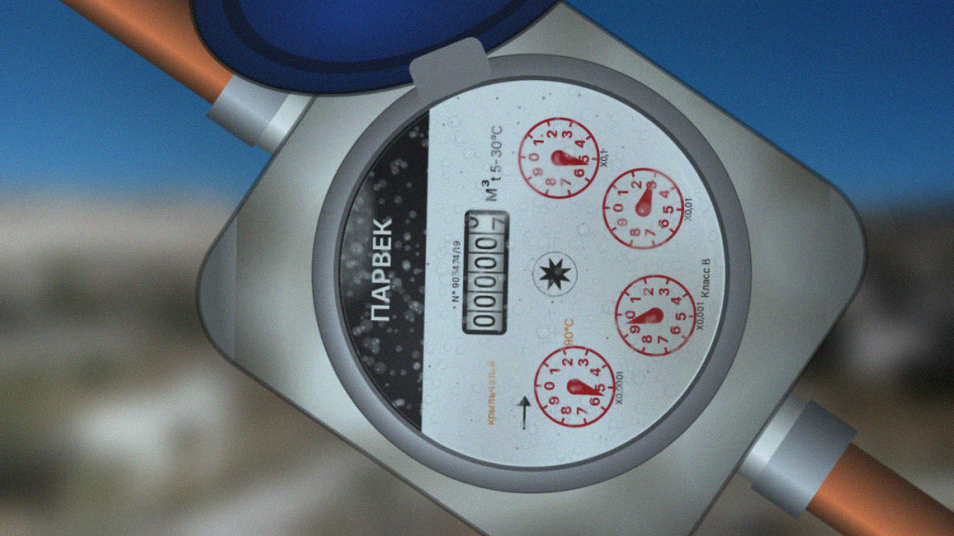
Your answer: 6.5295 m³
